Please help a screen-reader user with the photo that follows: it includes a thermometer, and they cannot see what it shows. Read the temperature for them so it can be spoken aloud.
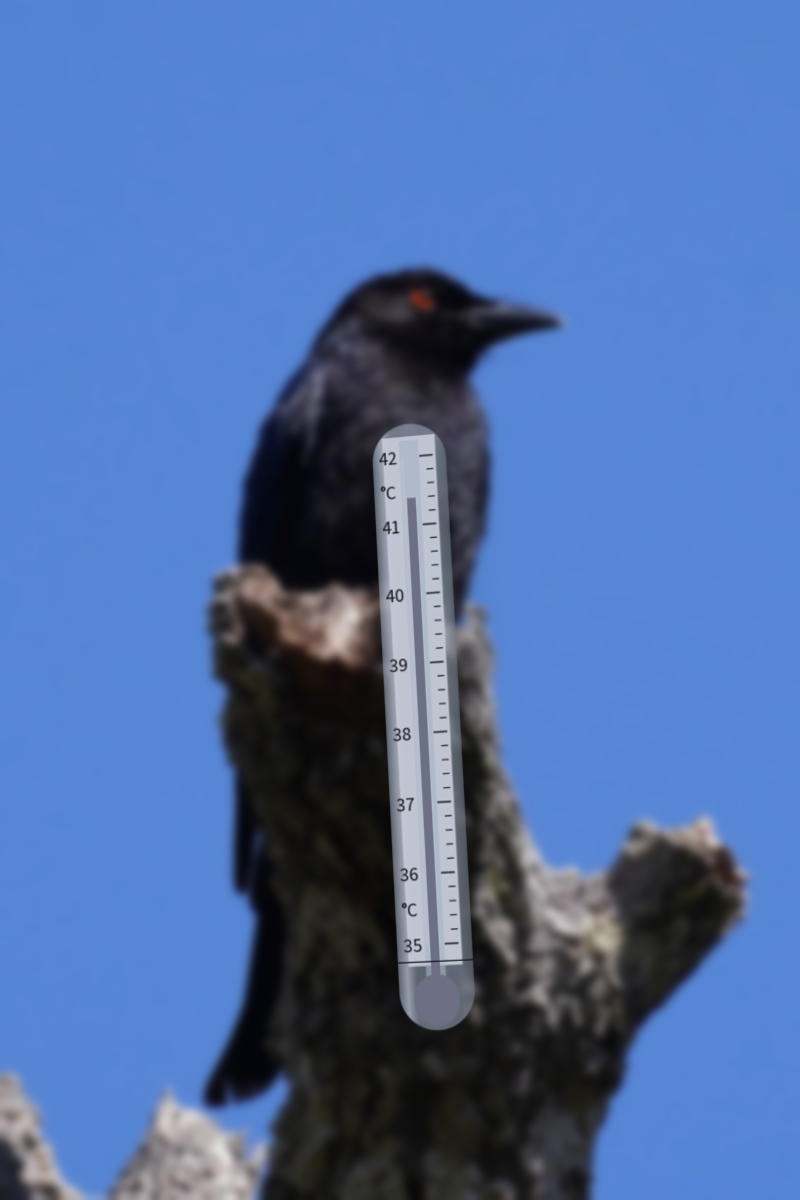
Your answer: 41.4 °C
